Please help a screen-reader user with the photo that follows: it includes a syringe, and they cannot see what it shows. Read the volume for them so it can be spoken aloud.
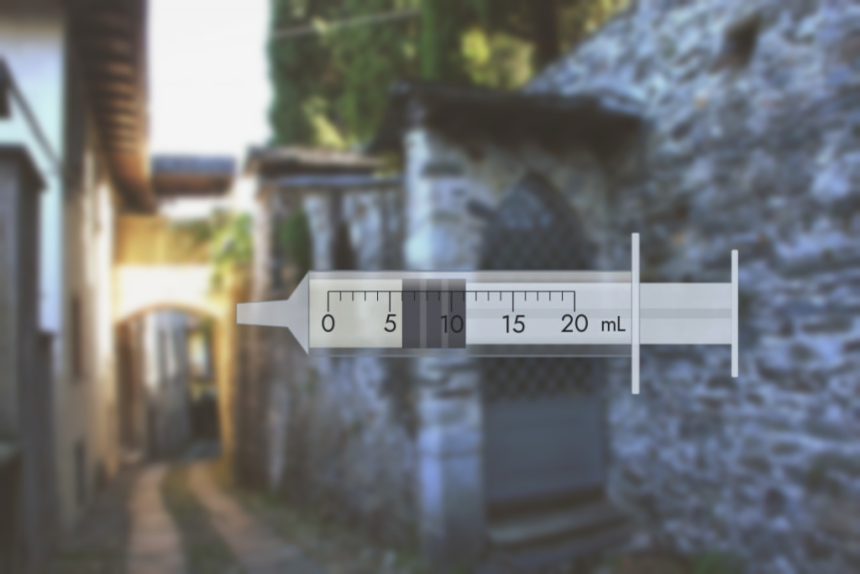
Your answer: 6 mL
